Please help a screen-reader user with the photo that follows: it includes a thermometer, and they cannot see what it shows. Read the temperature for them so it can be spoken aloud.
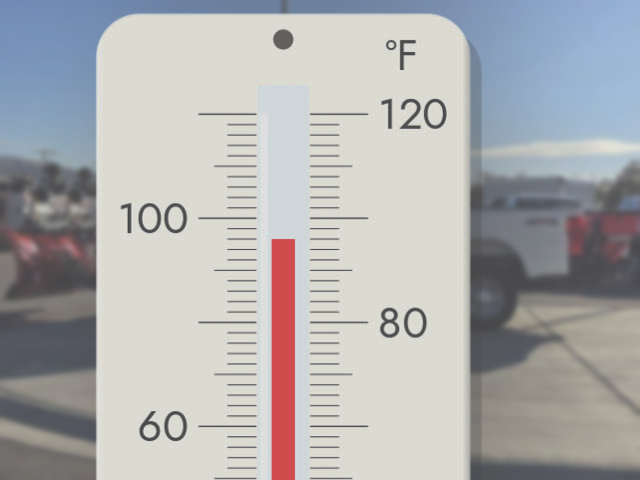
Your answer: 96 °F
